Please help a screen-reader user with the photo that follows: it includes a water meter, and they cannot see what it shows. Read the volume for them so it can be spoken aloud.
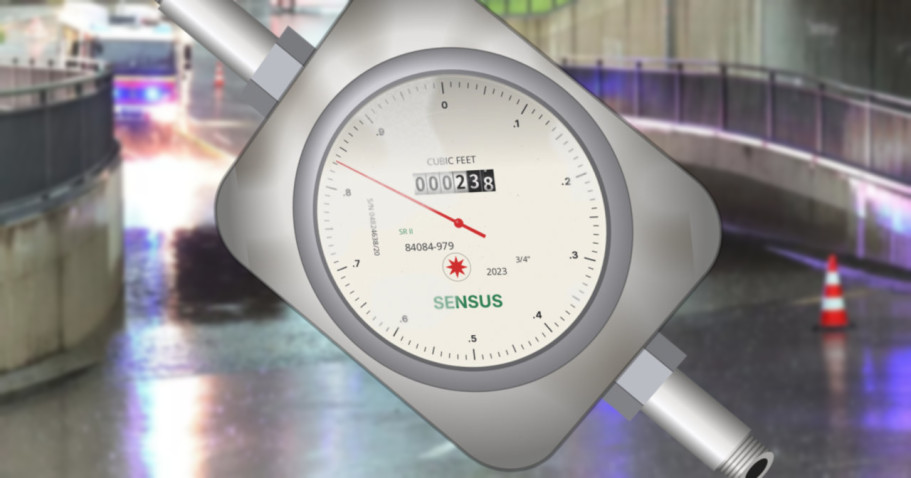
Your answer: 237.83 ft³
